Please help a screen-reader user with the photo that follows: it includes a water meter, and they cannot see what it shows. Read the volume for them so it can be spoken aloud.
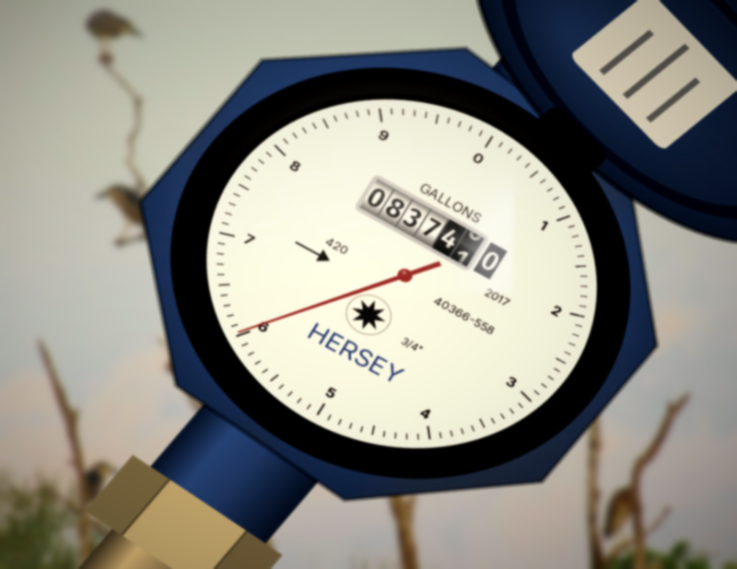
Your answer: 837406.0 gal
